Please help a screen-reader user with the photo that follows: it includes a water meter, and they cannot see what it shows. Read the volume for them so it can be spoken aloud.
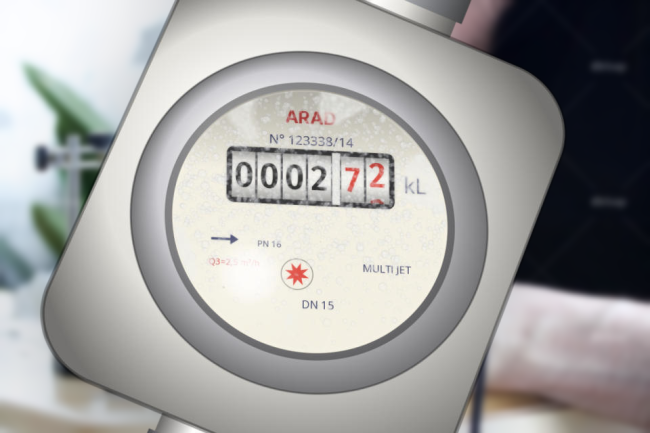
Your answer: 2.72 kL
